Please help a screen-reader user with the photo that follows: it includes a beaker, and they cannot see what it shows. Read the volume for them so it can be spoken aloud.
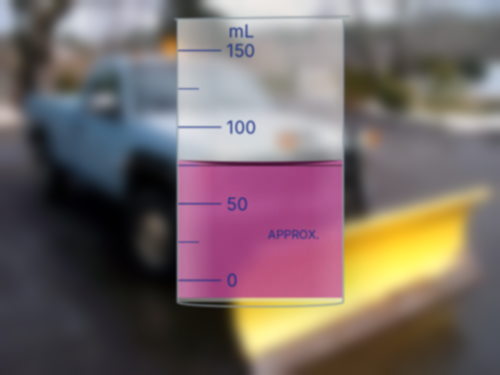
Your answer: 75 mL
